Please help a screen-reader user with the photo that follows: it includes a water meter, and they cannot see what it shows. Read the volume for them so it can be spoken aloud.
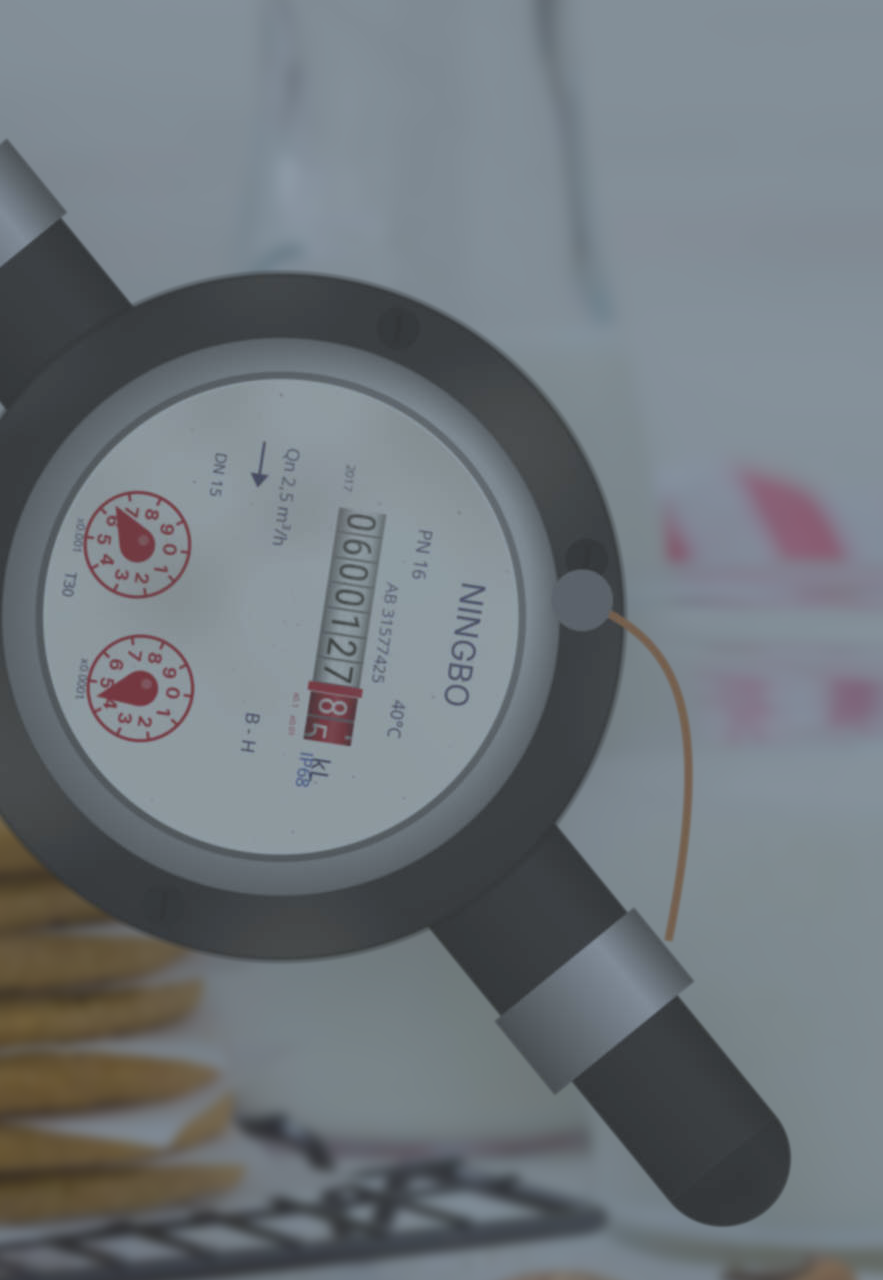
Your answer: 600127.8464 kL
